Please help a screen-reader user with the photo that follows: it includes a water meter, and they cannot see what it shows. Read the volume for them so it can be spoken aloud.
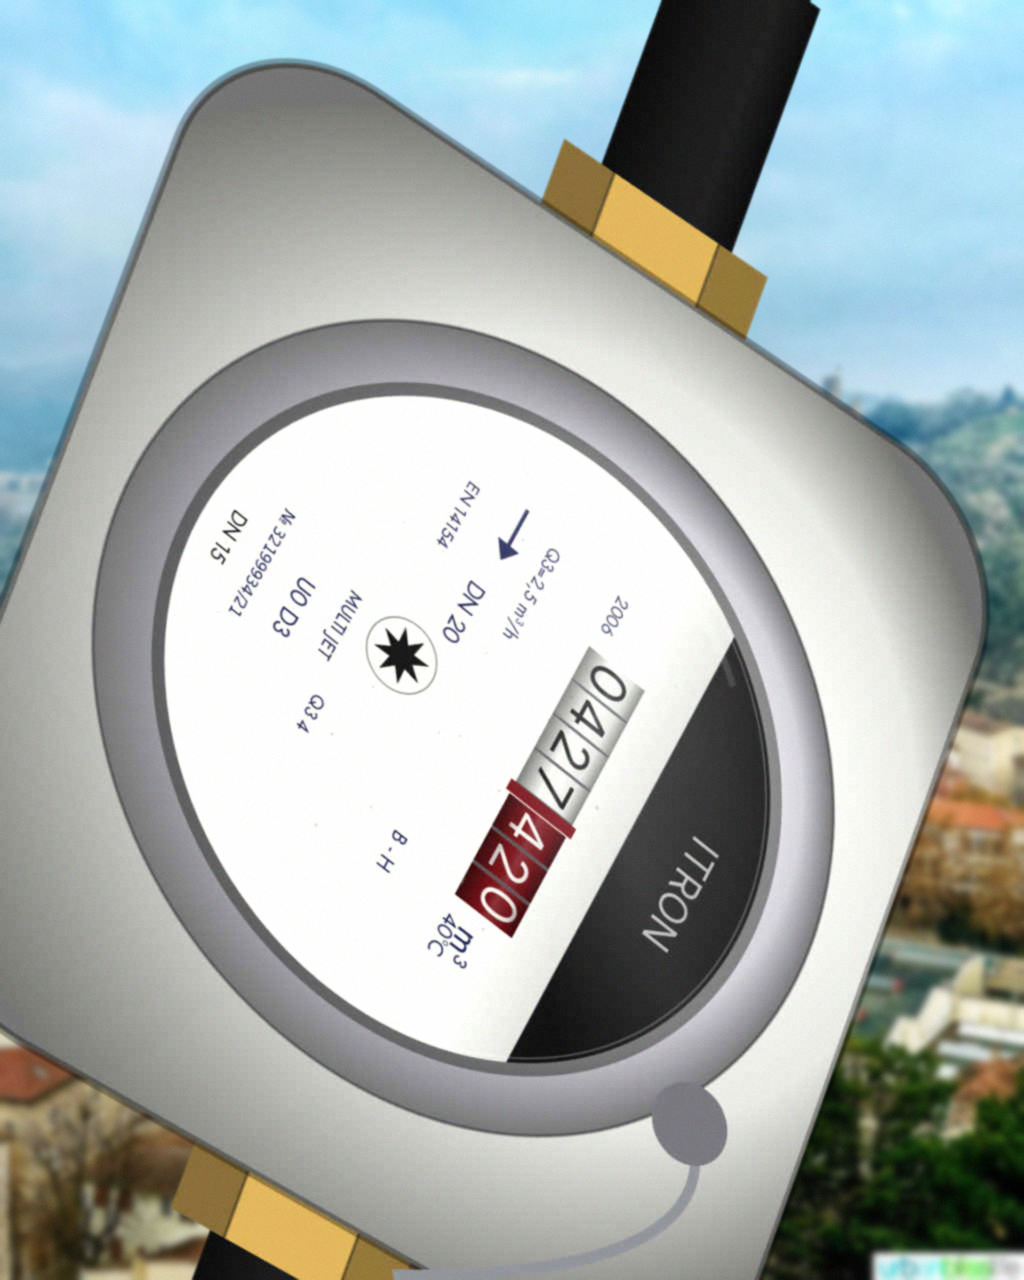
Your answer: 427.420 m³
